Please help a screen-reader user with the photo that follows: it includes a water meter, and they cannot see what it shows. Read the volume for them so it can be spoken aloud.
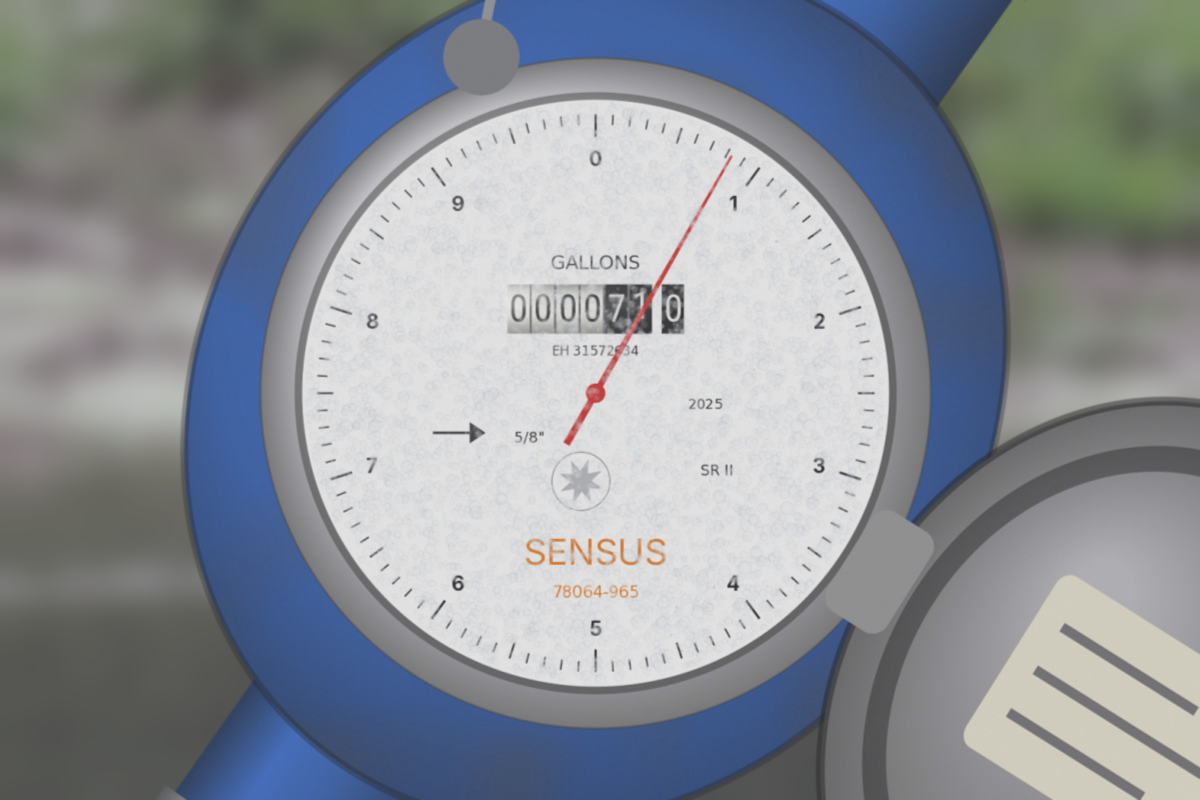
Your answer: 710.8 gal
